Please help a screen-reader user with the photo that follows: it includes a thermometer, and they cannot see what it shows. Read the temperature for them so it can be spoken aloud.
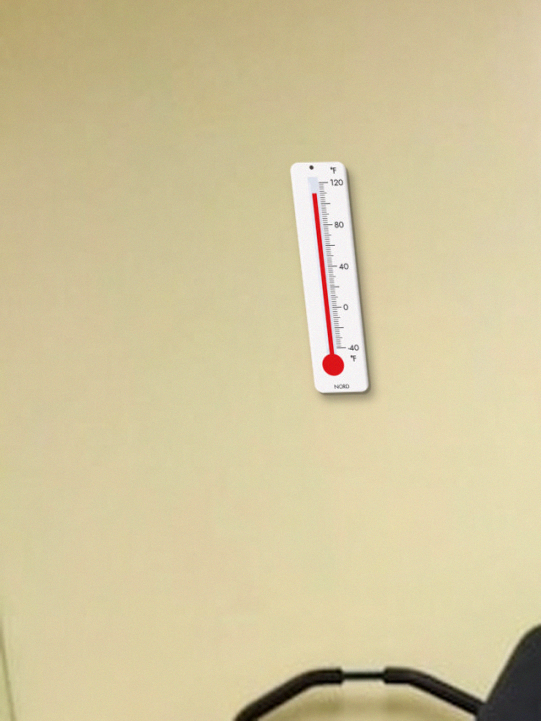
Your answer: 110 °F
